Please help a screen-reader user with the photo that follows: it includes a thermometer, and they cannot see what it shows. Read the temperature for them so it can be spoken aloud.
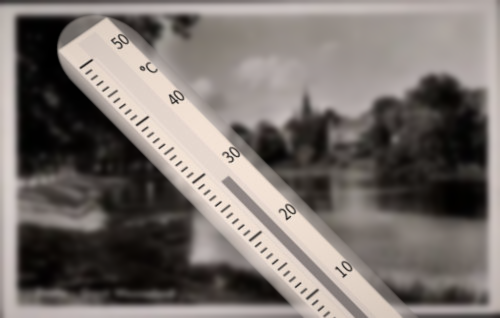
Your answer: 28 °C
